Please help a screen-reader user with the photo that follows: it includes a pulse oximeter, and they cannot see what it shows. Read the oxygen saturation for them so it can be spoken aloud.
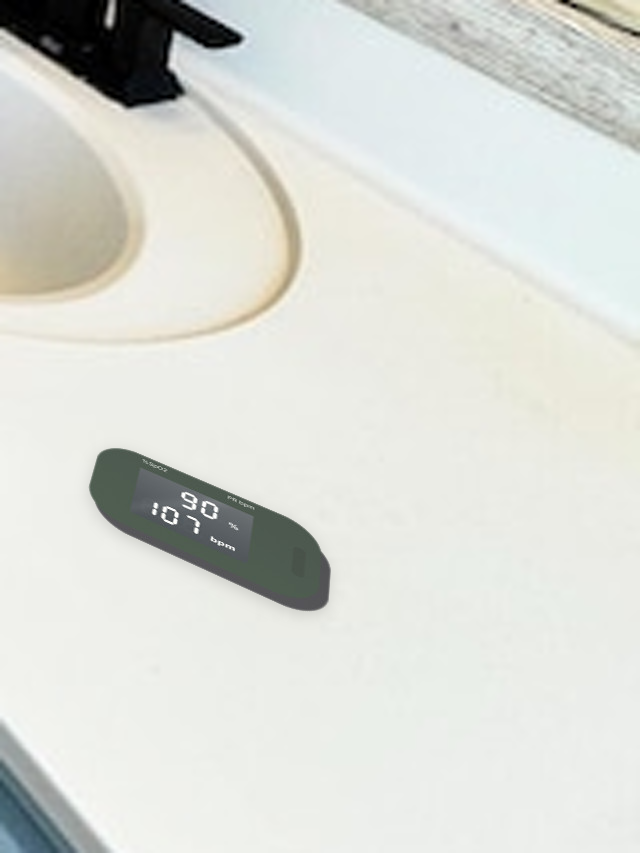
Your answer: 90 %
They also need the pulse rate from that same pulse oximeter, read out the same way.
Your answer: 107 bpm
